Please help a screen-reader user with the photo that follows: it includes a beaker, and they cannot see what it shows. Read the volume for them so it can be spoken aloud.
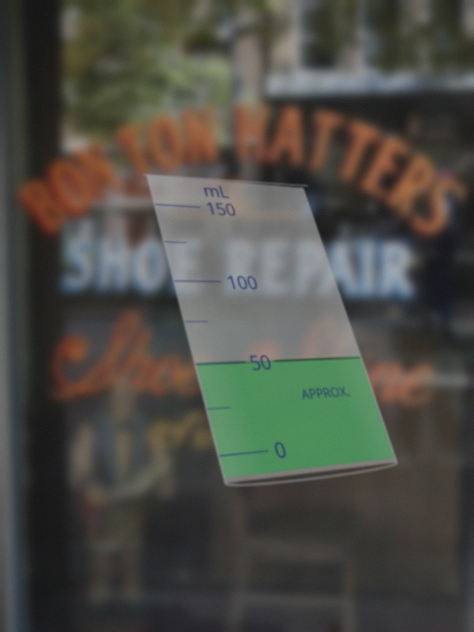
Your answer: 50 mL
